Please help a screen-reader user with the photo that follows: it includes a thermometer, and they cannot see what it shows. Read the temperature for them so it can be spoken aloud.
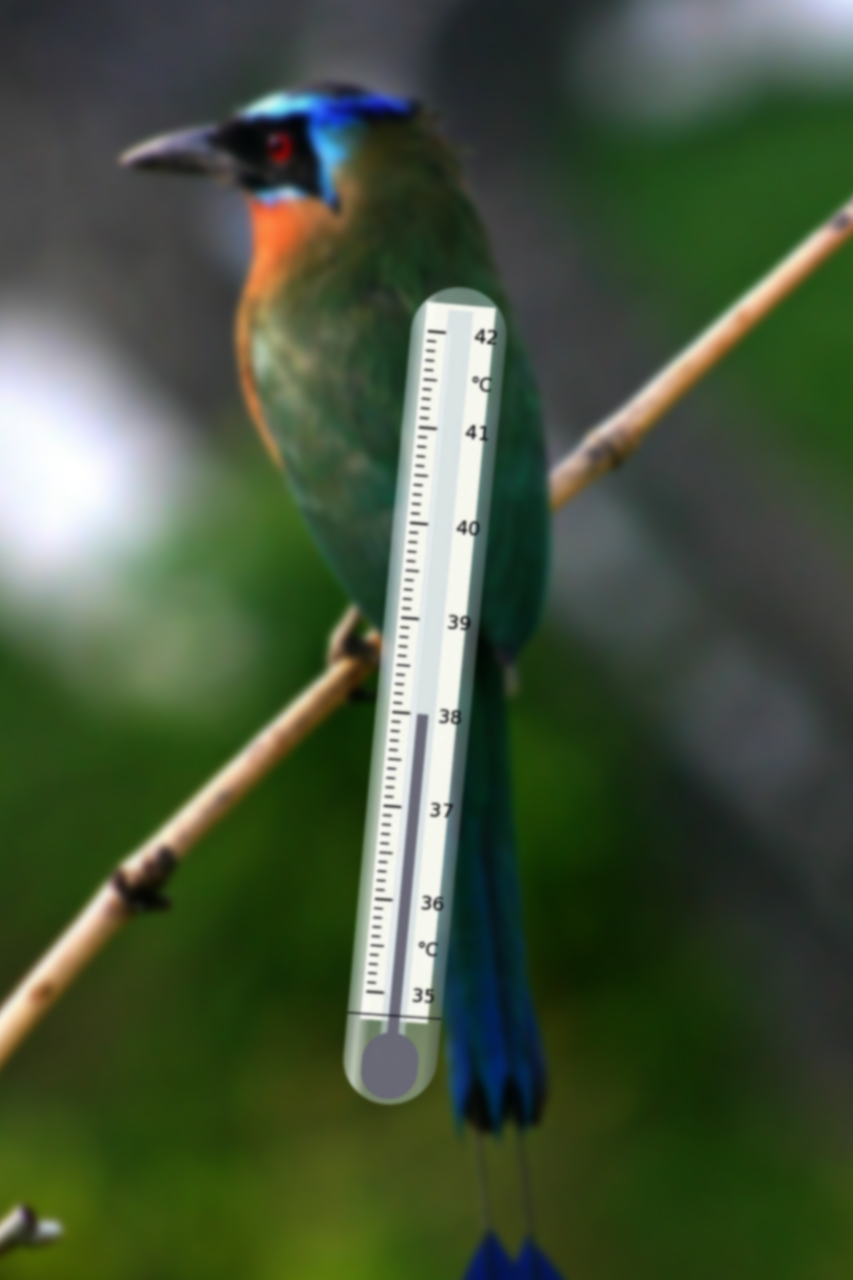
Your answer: 38 °C
